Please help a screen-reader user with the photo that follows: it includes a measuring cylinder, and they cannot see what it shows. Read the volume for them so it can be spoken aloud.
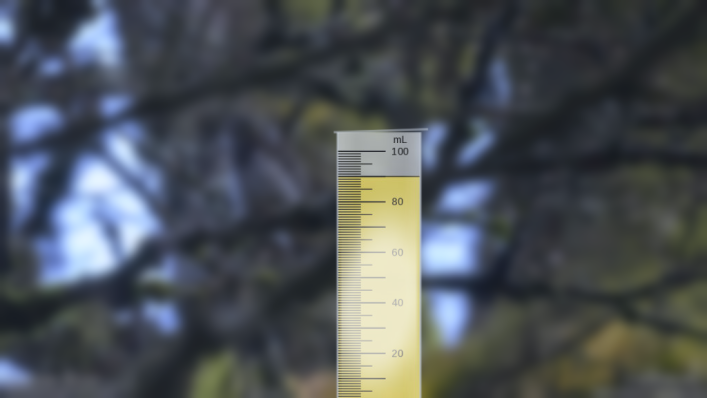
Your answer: 90 mL
